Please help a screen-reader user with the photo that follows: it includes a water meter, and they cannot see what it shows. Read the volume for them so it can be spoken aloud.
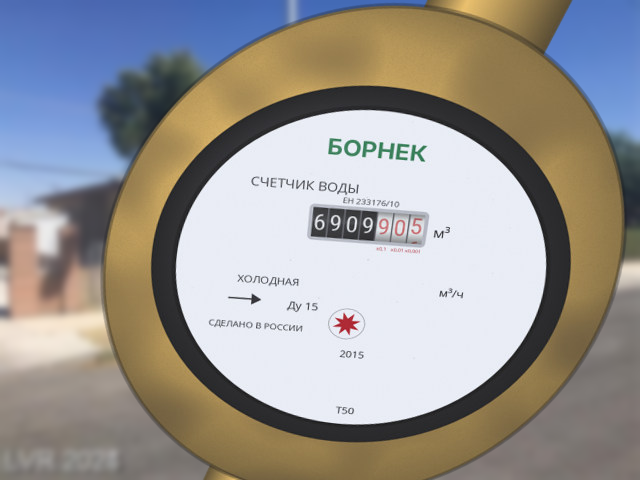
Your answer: 6909.905 m³
